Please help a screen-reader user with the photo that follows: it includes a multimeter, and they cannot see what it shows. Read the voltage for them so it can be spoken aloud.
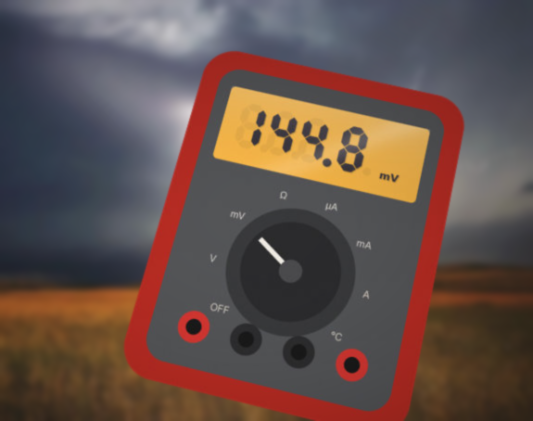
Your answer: 144.8 mV
